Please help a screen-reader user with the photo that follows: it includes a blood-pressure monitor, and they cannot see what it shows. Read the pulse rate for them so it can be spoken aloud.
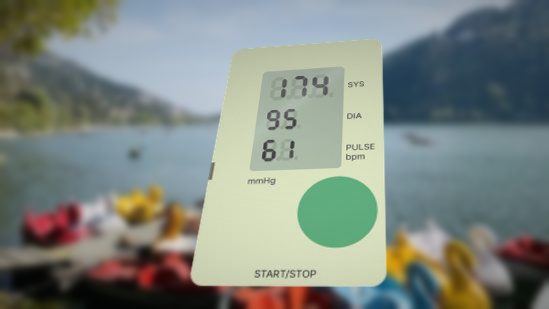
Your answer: 61 bpm
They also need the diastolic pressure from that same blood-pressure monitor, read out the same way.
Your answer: 95 mmHg
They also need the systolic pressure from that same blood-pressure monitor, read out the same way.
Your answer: 174 mmHg
